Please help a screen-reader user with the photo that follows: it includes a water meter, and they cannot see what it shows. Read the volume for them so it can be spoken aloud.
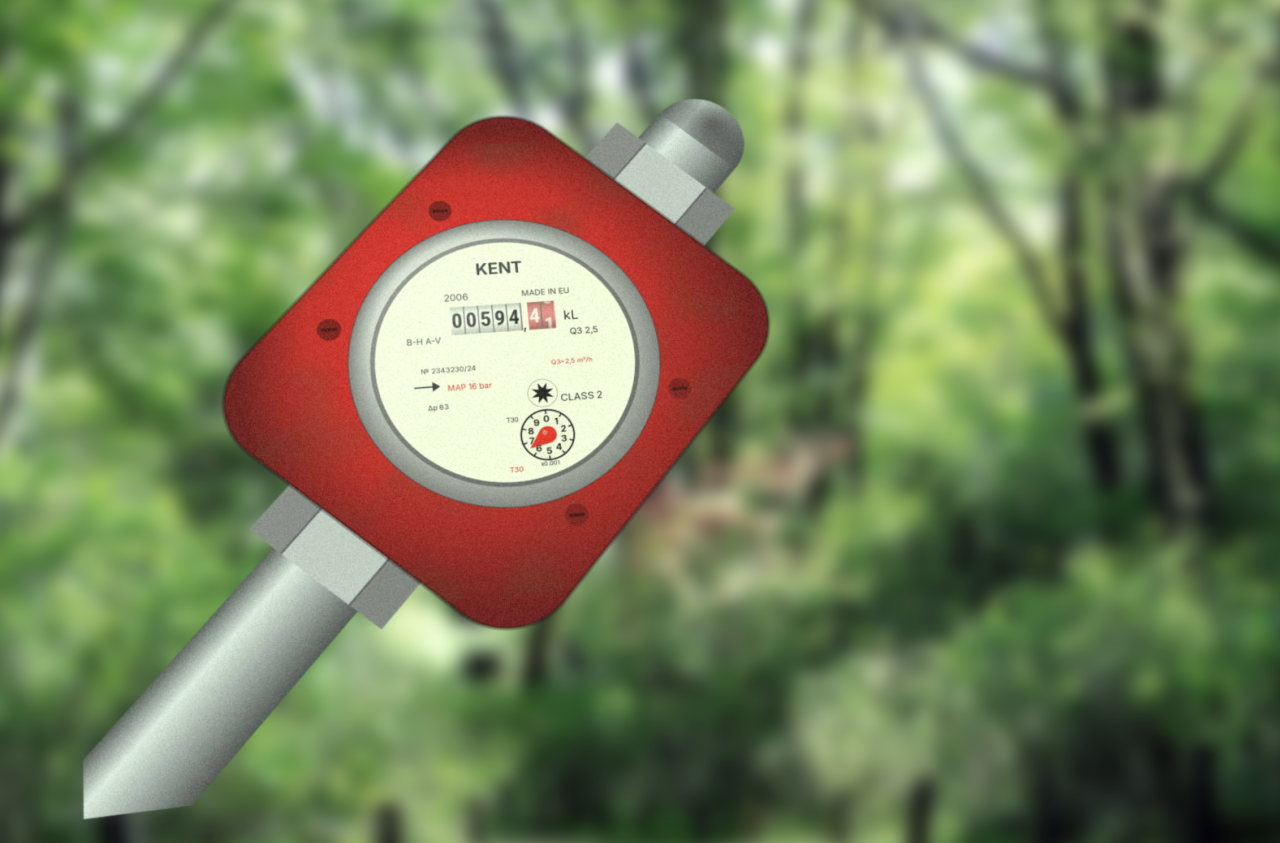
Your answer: 594.406 kL
